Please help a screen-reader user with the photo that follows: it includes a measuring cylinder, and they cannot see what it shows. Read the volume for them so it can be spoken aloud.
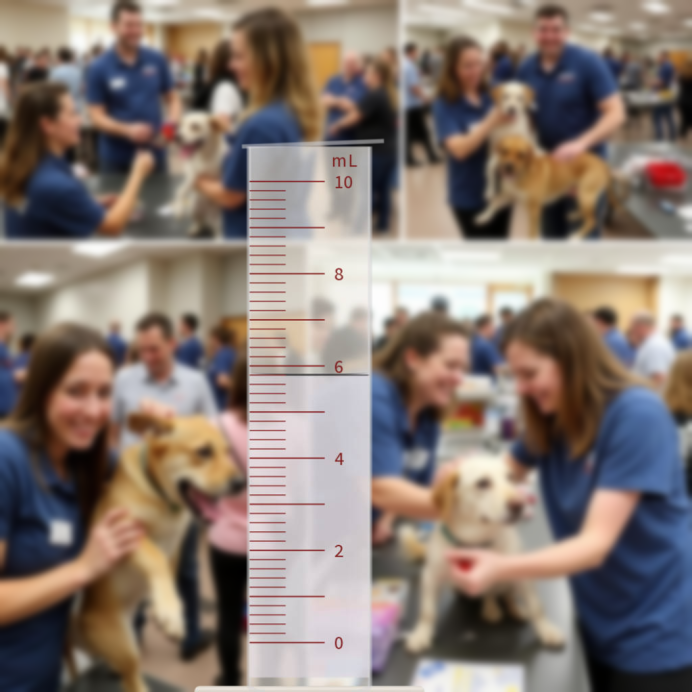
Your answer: 5.8 mL
